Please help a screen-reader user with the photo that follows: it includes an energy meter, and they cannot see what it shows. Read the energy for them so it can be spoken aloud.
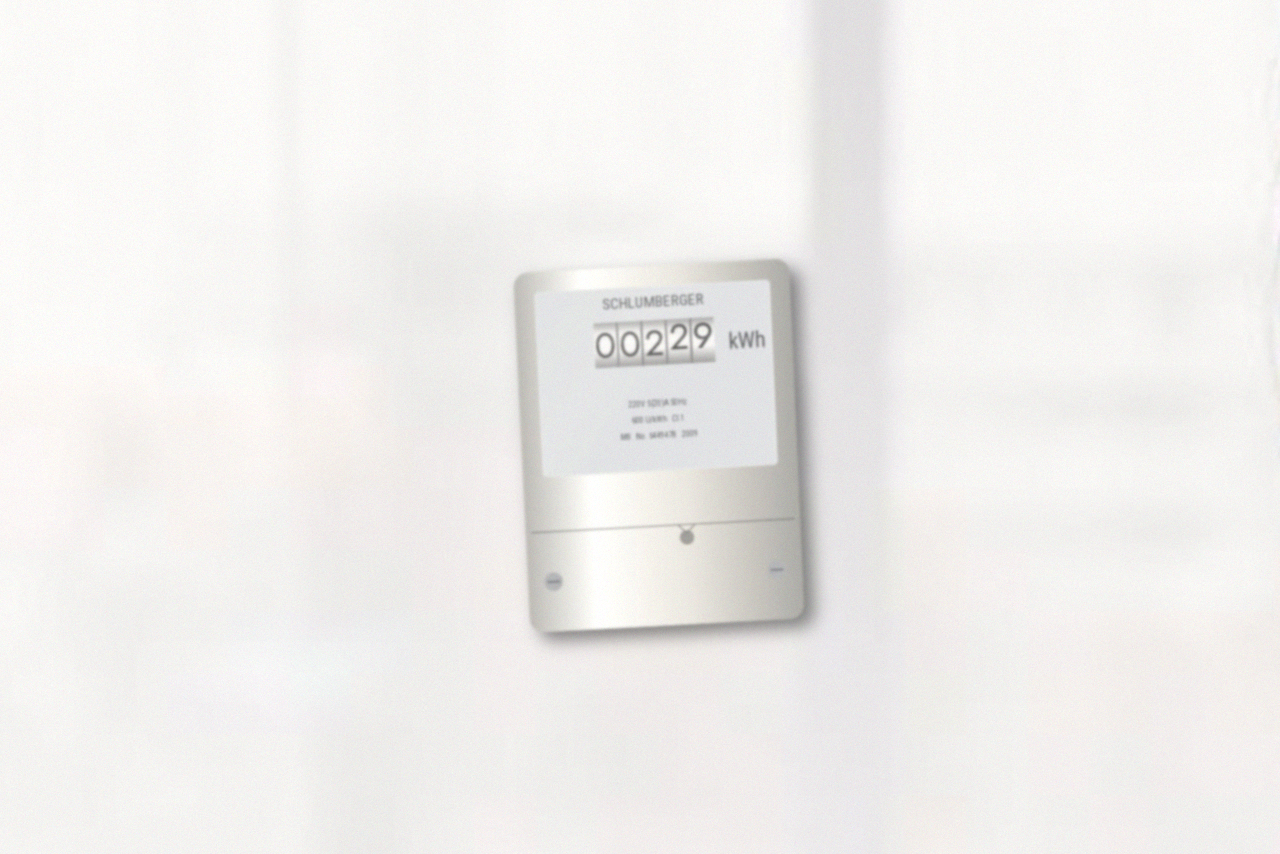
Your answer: 229 kWh
